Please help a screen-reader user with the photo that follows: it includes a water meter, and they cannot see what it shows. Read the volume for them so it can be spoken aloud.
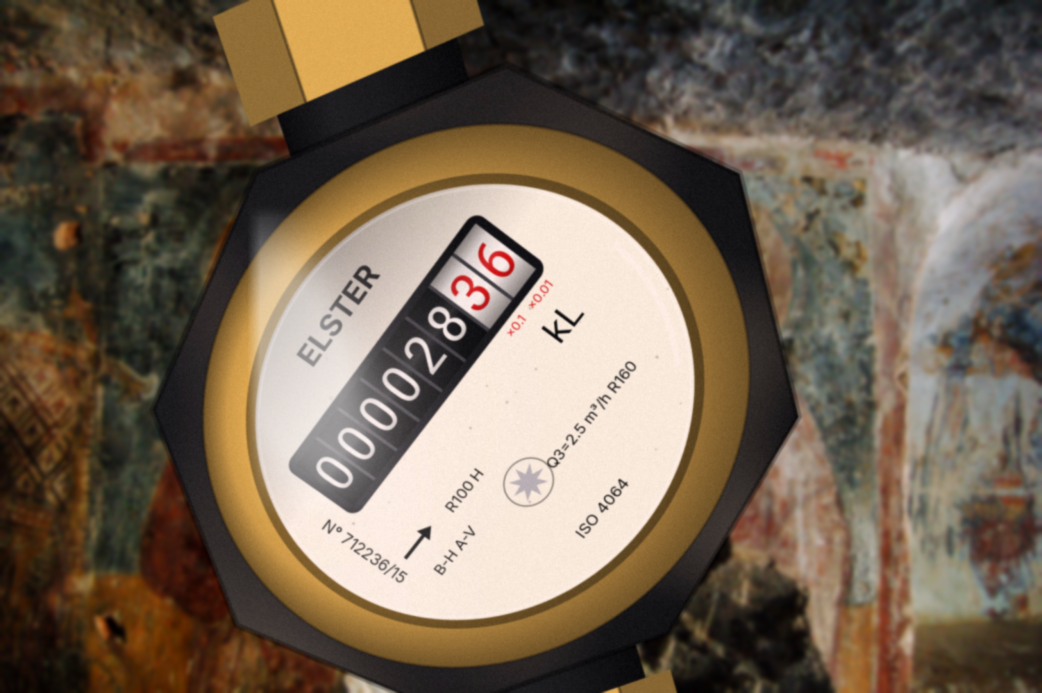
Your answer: 28.36 kL
